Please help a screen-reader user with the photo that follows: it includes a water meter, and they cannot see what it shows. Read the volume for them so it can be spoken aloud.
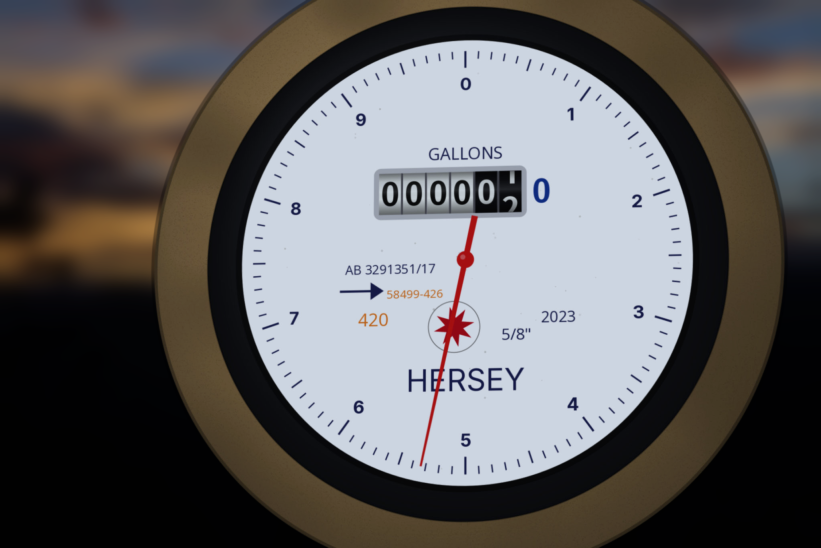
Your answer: 15.3 gal
